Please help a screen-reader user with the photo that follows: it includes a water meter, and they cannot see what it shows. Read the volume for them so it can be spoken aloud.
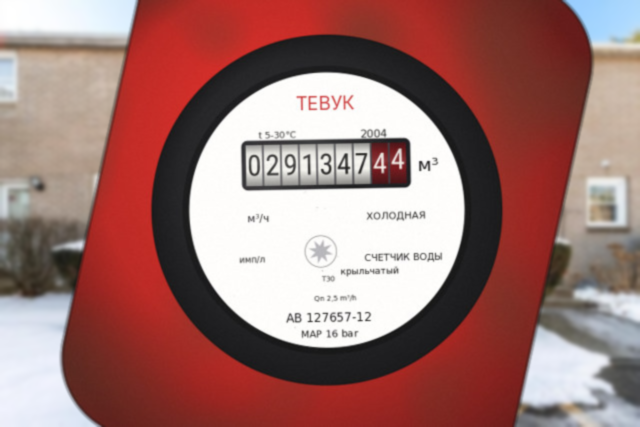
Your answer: 291347.44 m³
